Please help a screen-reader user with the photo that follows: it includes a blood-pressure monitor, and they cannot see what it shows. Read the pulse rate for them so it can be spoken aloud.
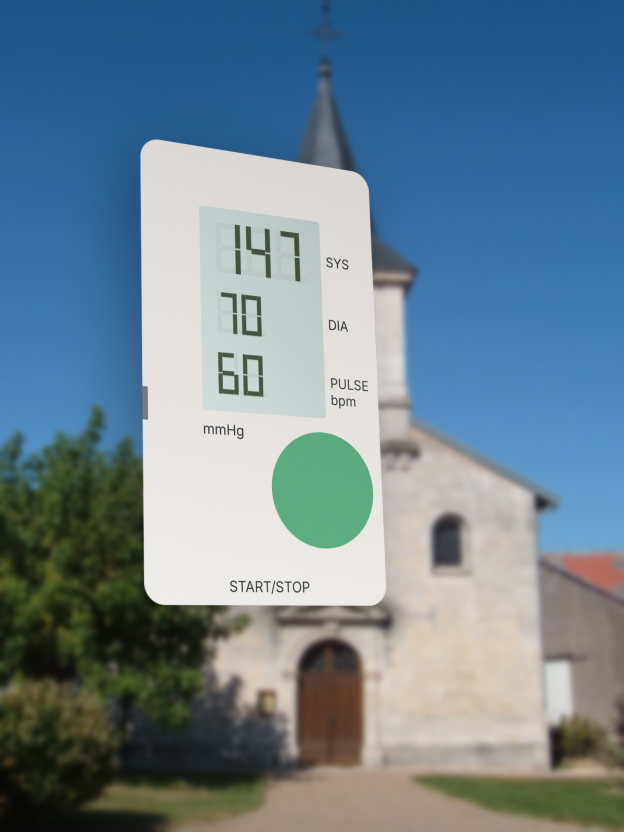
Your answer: 60 bpm
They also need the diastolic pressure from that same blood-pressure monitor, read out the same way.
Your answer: 70 mmHg
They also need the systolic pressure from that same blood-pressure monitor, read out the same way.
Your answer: 147 mmHg
